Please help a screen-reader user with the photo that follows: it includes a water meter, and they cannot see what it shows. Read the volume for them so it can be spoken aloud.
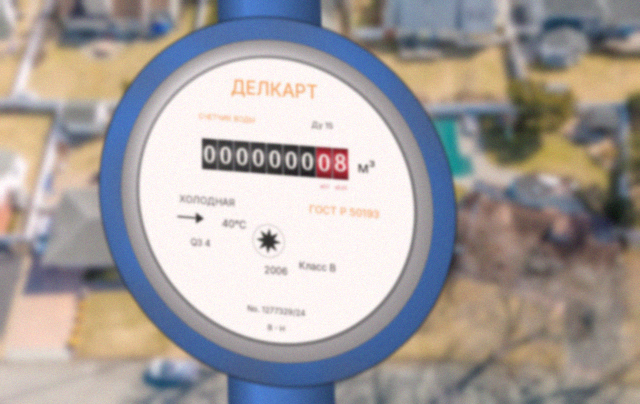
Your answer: 0.08 m³
